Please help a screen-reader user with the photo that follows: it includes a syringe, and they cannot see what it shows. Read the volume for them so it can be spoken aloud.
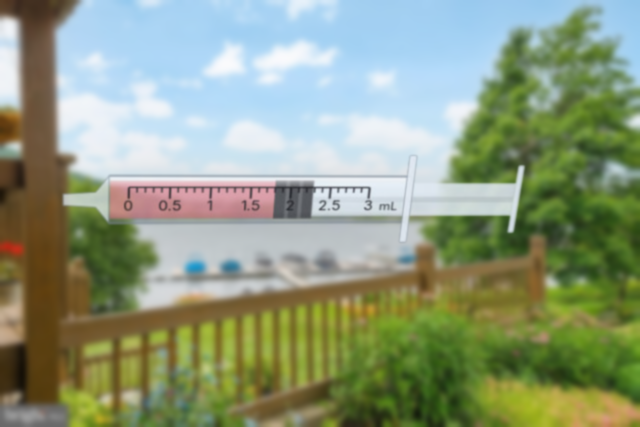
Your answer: 1.8 mL
